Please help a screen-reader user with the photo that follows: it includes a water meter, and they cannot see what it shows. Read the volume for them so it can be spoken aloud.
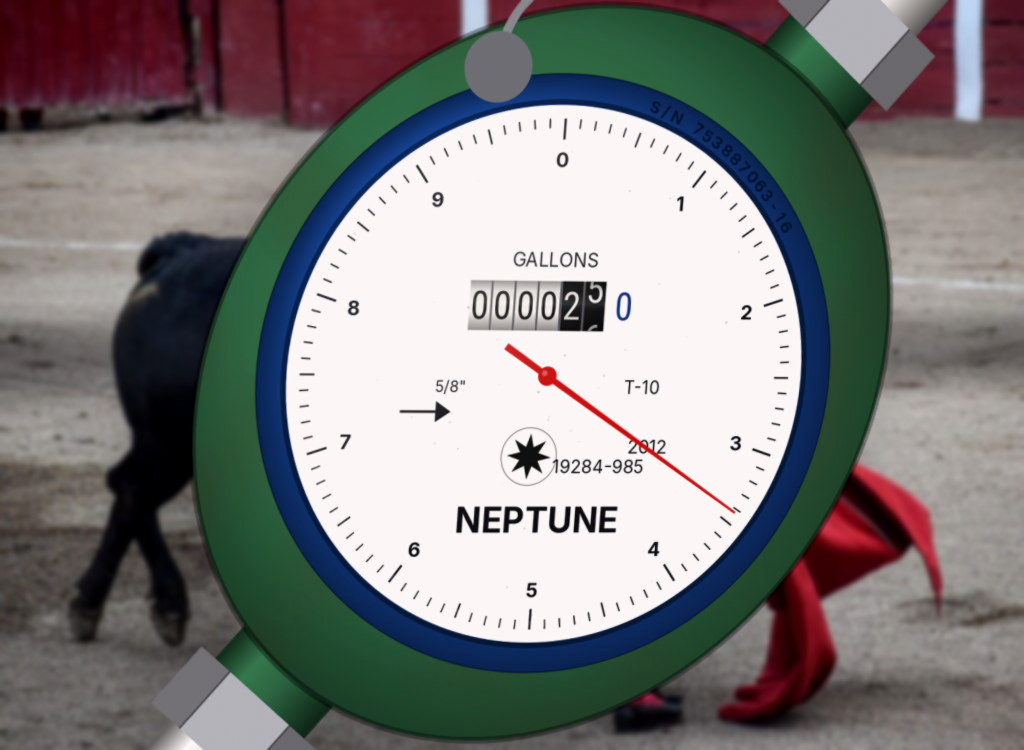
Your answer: 253.4 gal
